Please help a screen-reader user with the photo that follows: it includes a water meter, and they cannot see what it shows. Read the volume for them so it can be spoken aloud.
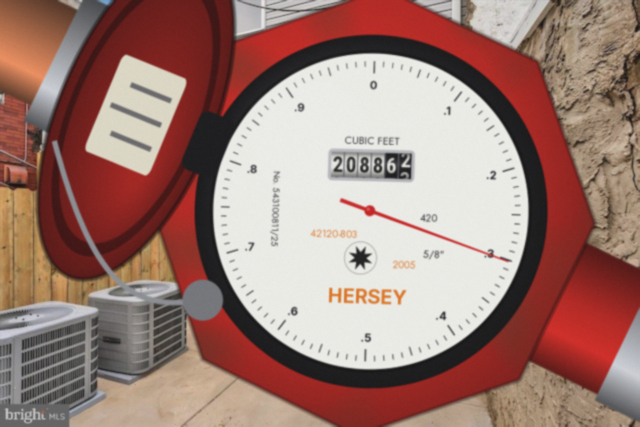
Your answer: 208862.30 ft³
